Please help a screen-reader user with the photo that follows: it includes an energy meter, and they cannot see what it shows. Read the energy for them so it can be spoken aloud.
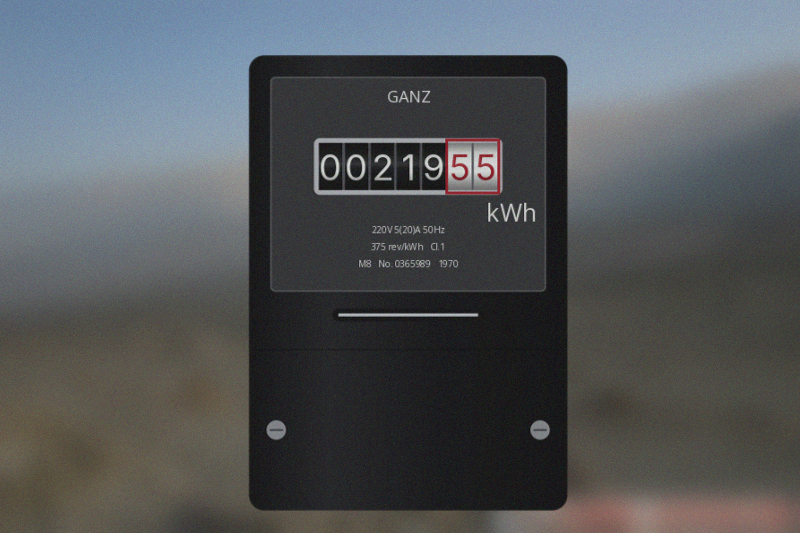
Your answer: 219.55 kWh
